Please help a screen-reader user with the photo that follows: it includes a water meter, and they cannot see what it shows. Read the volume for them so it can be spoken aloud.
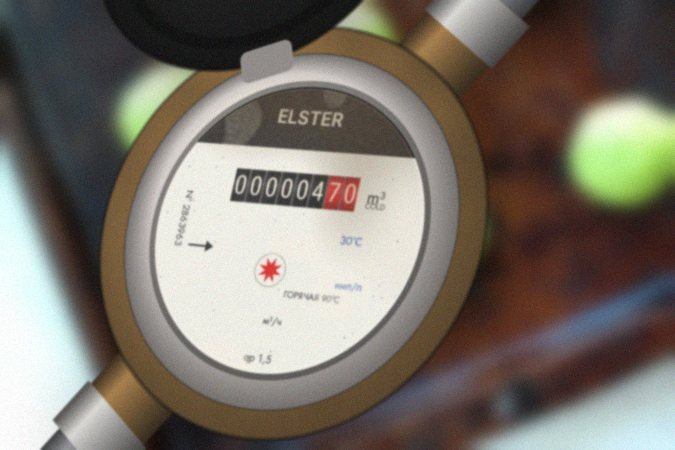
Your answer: 4.70 m³
